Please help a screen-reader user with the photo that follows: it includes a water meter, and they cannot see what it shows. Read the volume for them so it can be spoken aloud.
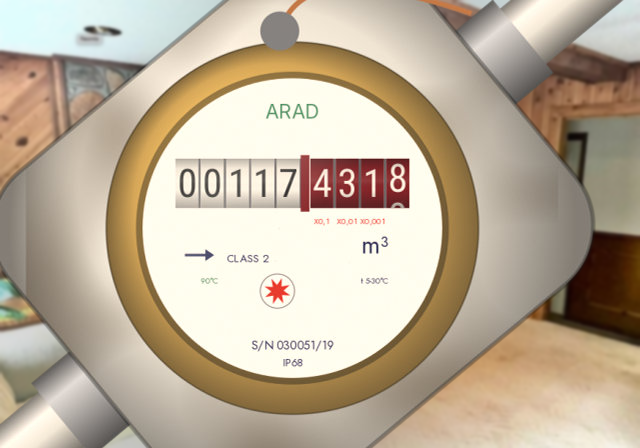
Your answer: 117.4318 m³
